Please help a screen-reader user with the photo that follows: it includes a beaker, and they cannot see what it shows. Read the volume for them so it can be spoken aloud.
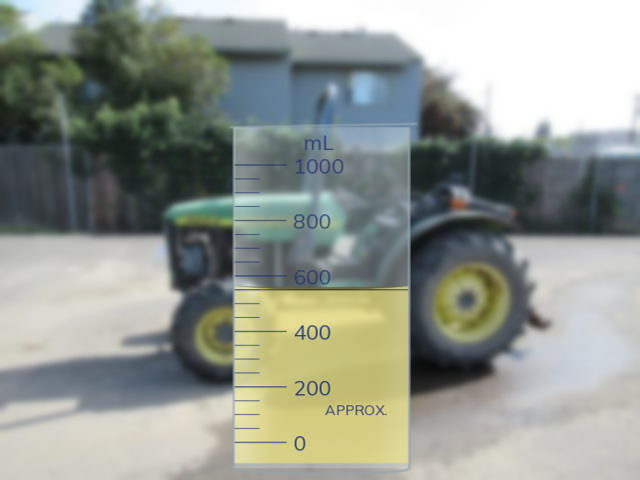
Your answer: 550 mL
